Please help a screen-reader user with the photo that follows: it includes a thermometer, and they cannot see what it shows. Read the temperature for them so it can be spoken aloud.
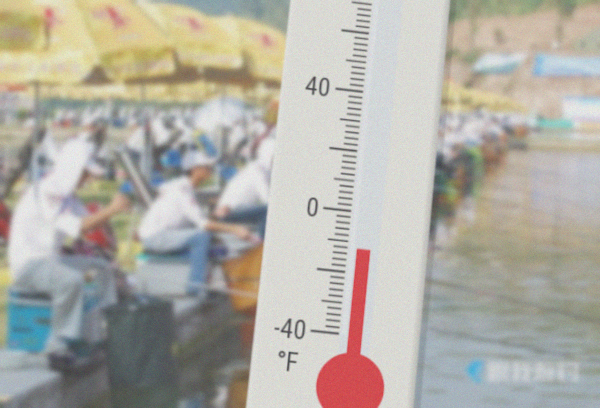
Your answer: -12 °F
